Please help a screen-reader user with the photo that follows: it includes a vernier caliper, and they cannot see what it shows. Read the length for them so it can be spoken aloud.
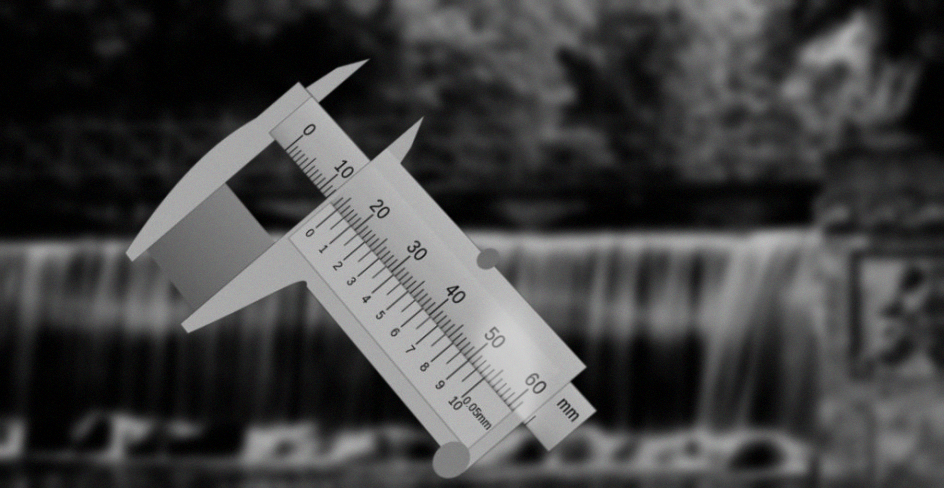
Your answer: 15.0 mm
